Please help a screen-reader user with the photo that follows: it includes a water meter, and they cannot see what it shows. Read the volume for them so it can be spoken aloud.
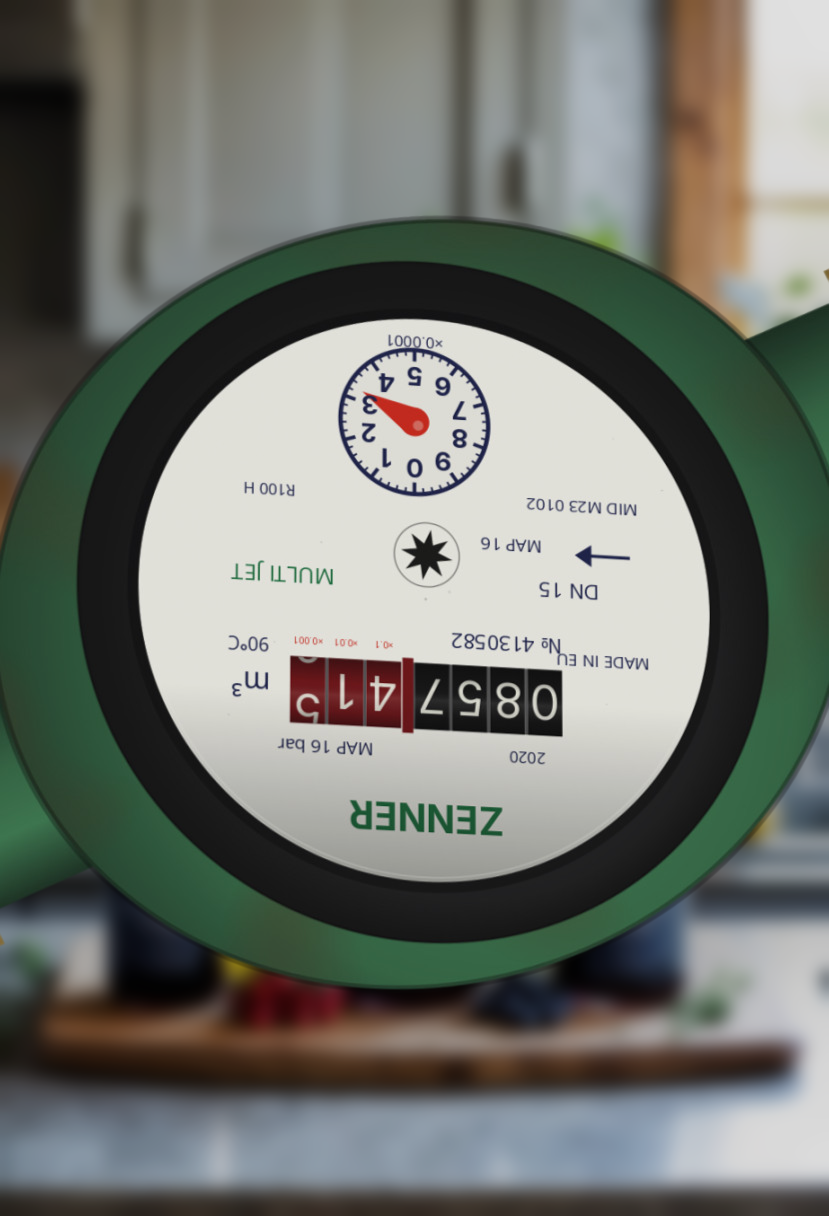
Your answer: 857.4153 m³
